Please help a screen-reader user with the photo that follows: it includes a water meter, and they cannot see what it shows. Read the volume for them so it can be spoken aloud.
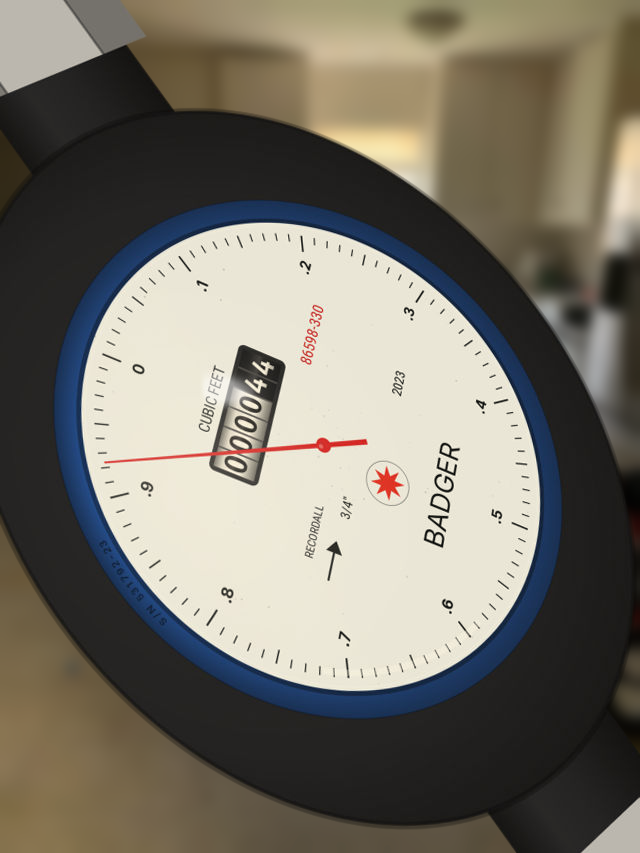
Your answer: 43.92 ft³
